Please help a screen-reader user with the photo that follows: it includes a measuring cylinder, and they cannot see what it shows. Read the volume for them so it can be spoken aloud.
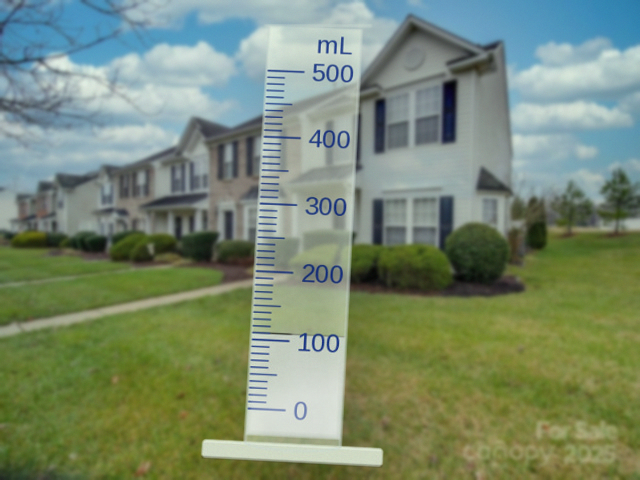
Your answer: 110 mL
